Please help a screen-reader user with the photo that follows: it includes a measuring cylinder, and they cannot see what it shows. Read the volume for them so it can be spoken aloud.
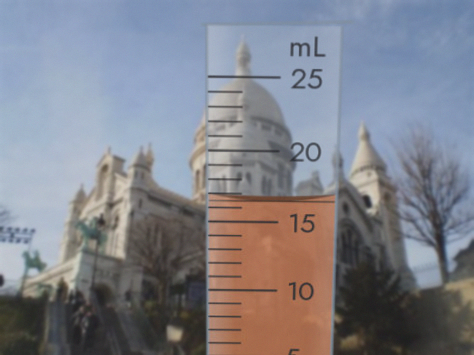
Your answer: 16.5 mL
